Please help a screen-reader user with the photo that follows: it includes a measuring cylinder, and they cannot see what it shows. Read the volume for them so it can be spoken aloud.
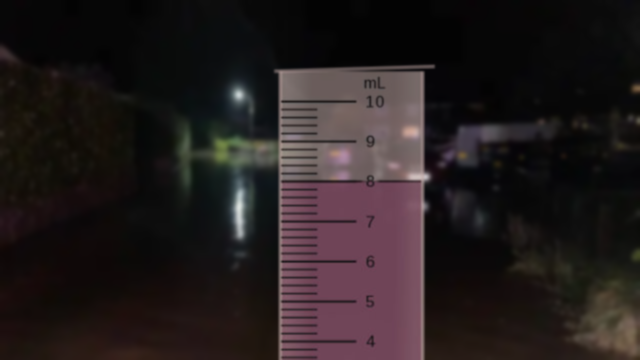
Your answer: 8 mL
